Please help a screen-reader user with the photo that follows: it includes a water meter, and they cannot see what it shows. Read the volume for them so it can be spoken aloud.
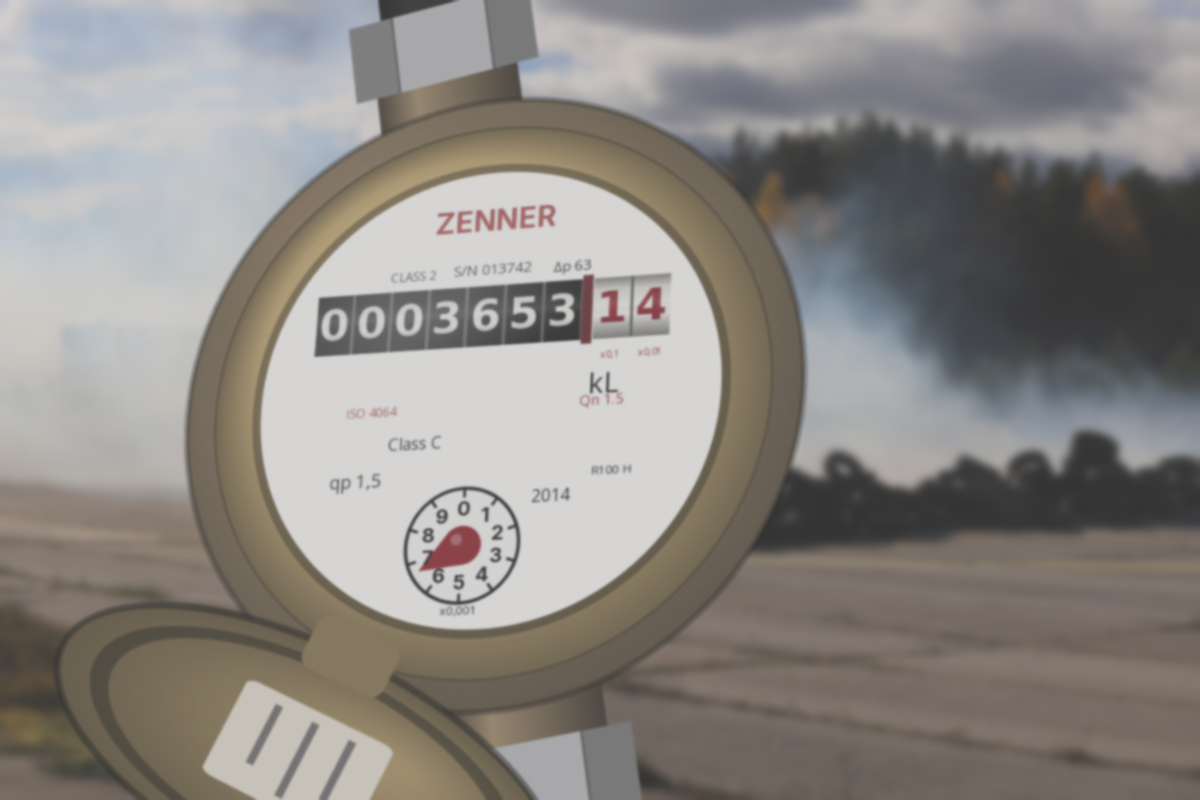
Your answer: 3653.146 kL
